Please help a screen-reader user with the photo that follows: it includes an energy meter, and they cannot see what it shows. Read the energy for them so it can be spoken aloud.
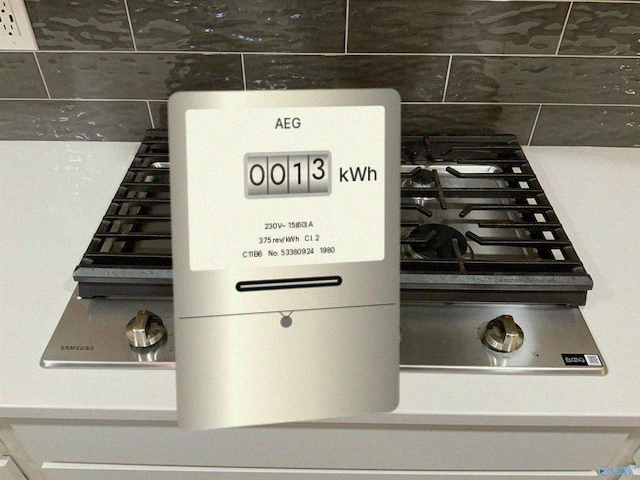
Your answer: 13 kWh
